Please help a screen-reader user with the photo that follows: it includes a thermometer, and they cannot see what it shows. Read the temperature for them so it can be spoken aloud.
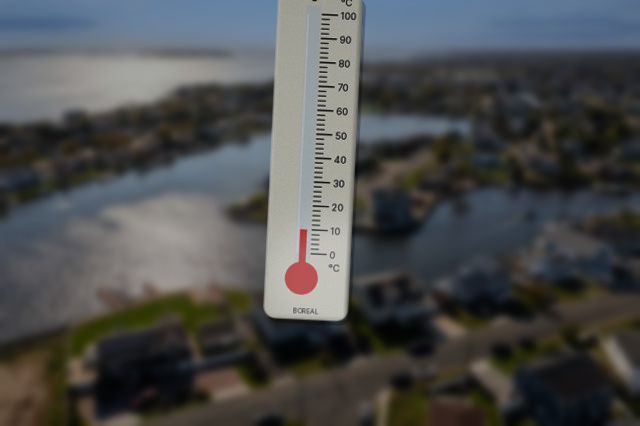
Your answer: 10 °C
